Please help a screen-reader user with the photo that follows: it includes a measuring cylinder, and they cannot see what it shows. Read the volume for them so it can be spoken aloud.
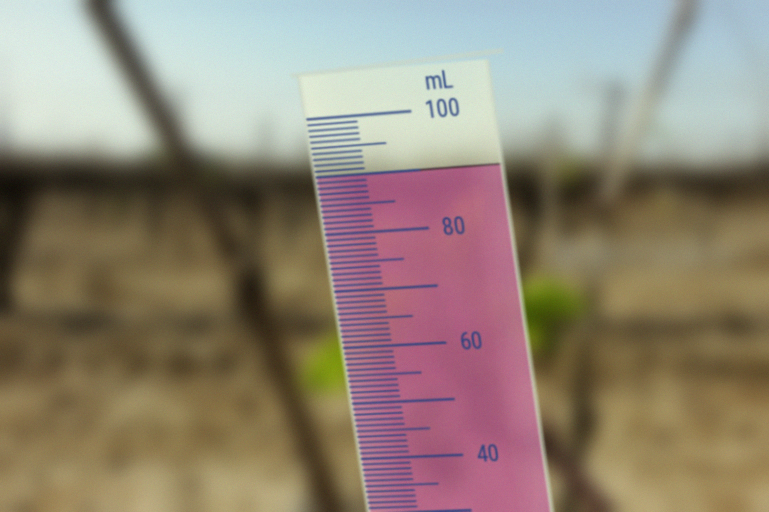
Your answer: 90 mL
